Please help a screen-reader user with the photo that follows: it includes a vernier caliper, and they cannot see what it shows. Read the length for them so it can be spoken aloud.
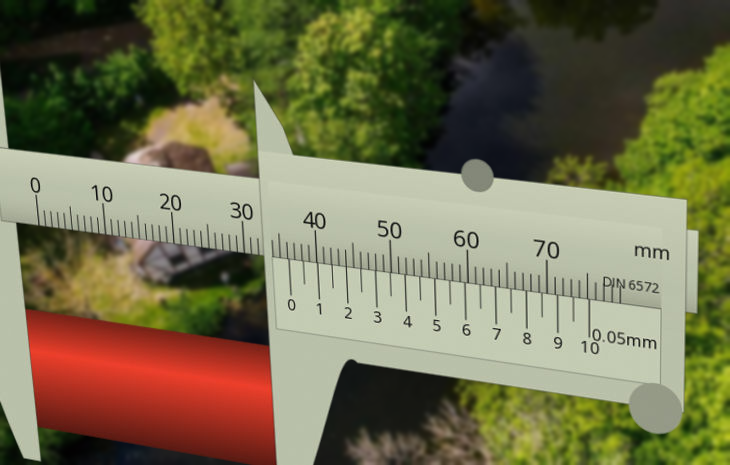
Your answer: 36.2 mm
